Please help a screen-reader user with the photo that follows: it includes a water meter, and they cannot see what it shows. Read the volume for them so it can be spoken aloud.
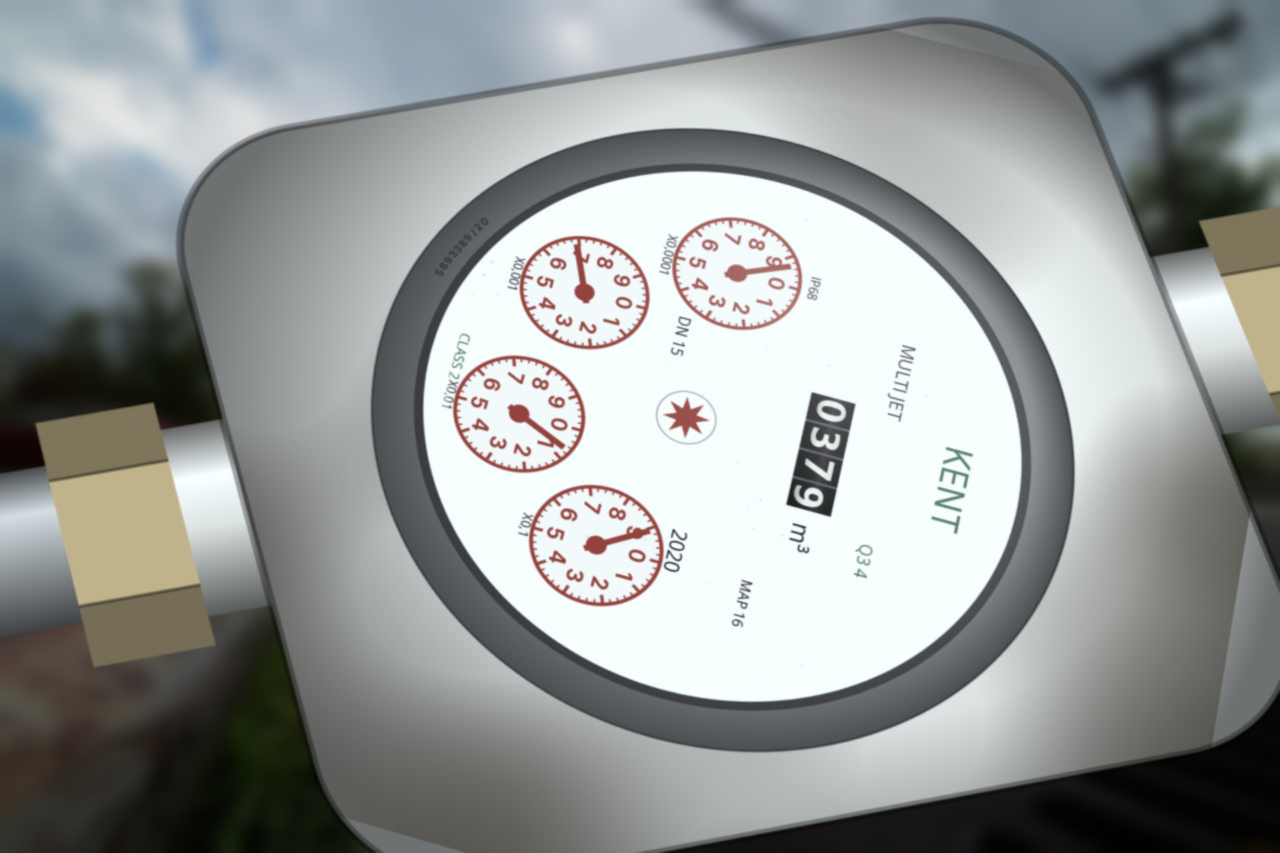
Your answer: 378.9069 m³
